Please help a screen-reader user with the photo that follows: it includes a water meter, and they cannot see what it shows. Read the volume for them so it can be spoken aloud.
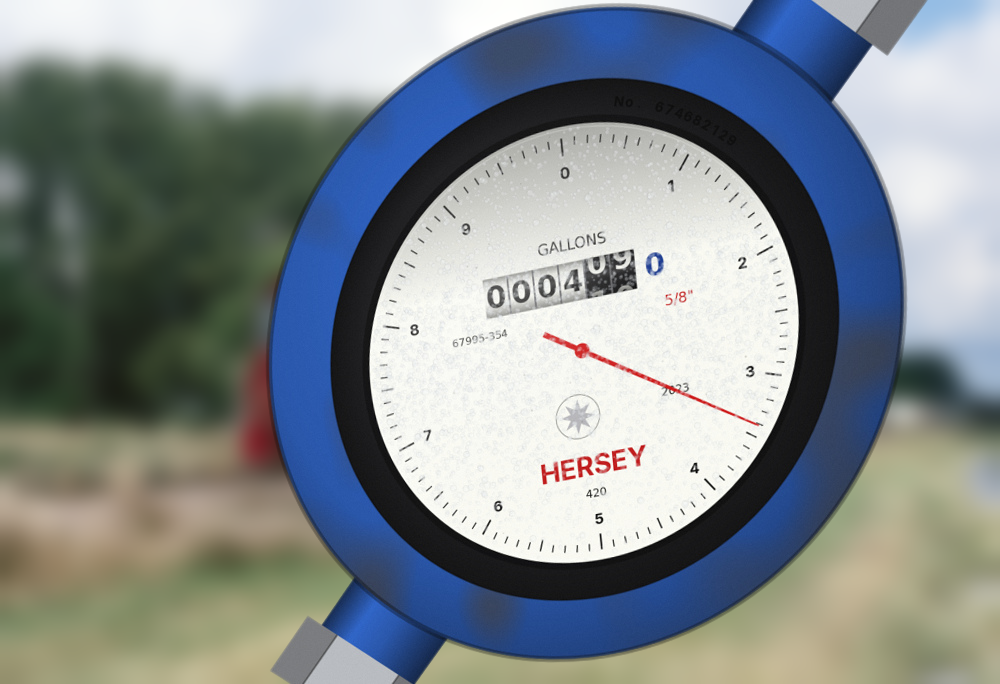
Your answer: 4093.4 gal
